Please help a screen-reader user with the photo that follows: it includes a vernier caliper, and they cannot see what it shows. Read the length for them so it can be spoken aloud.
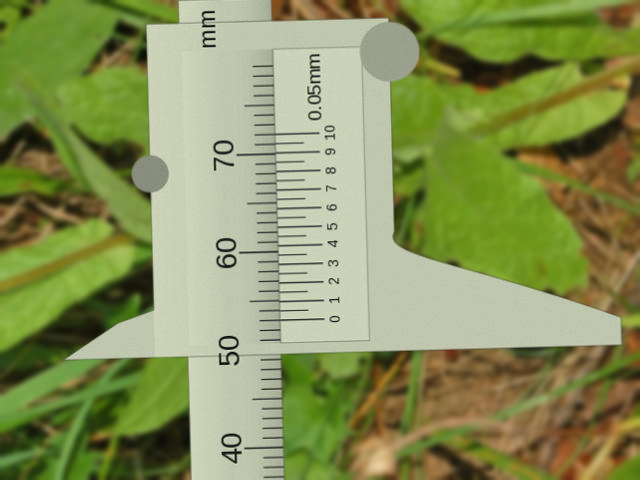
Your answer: 53.0 mm
